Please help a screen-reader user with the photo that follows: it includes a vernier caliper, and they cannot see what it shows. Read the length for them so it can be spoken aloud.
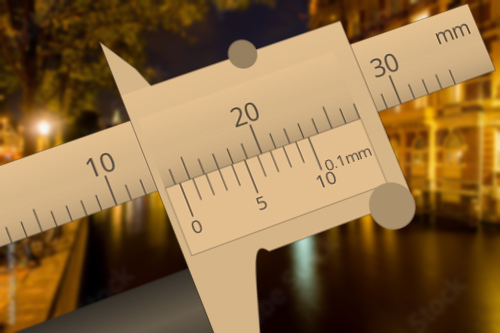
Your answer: 14.3 mm
